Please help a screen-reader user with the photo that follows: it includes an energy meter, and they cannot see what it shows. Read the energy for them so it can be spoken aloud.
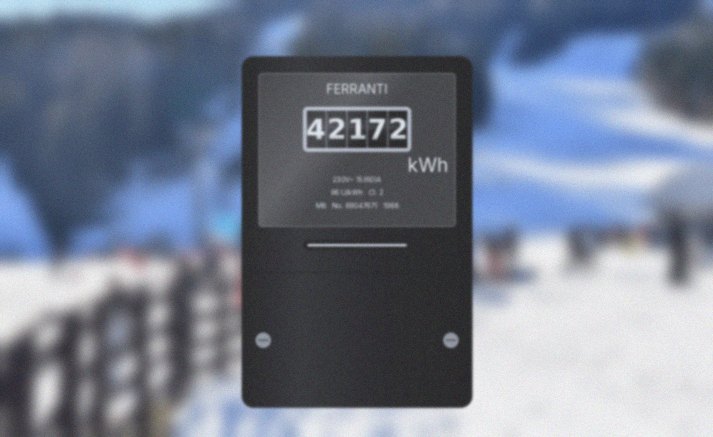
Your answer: 42172 kWh
